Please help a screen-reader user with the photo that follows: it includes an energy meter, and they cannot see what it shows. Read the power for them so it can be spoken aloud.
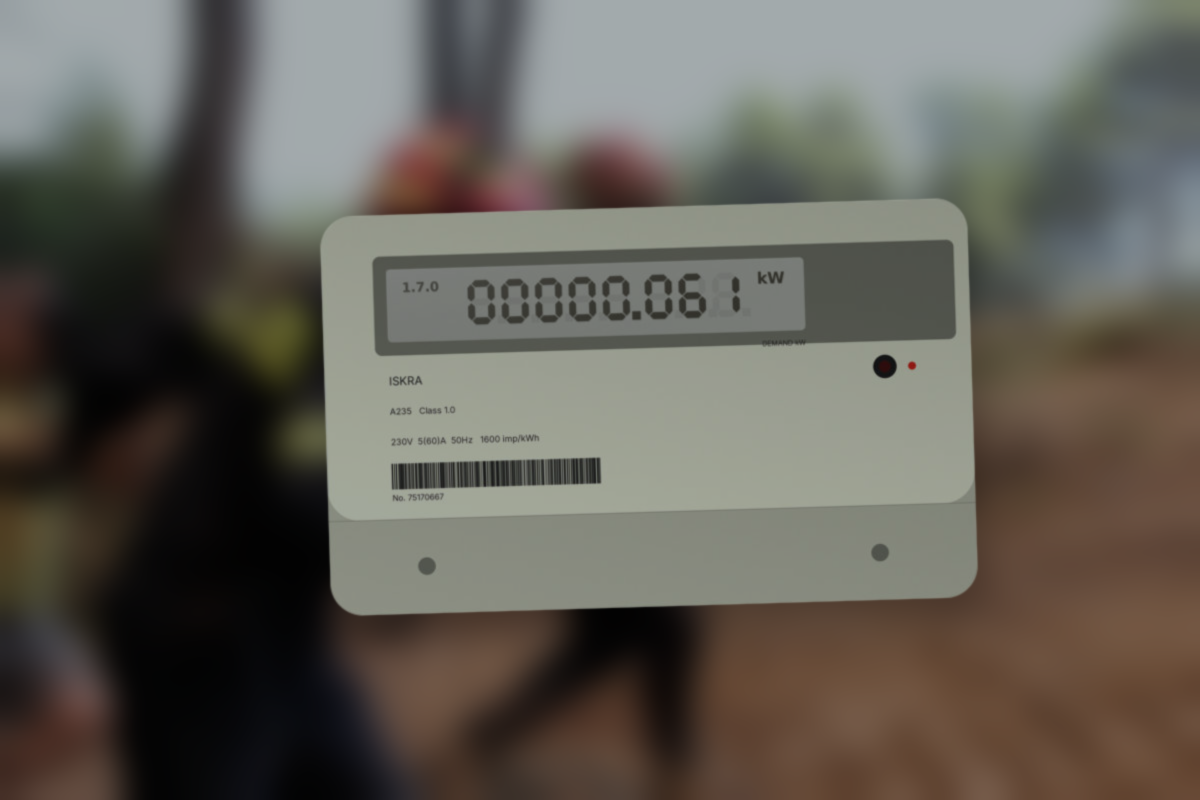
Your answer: 0.061 kW
